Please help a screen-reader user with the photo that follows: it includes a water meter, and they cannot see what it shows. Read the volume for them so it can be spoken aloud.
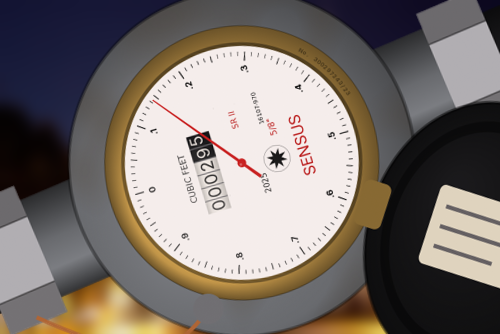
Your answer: 295.14 ft³
